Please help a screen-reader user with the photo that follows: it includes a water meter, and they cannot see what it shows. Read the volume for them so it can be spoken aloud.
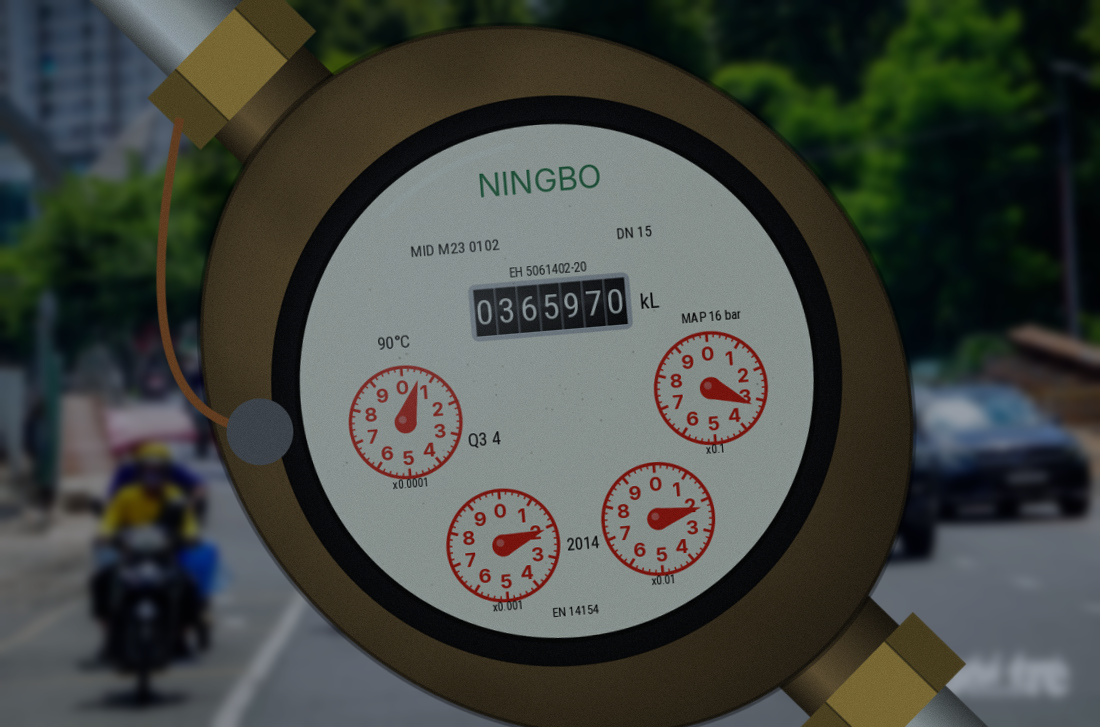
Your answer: 365970.3220 kL
